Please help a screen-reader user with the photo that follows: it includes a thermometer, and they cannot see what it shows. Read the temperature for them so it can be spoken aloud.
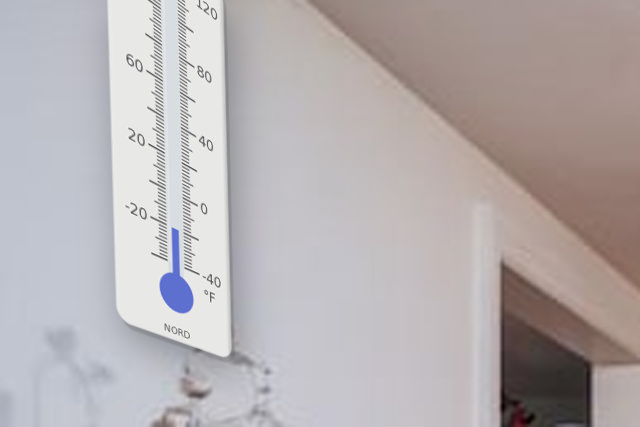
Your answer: -20 °F
